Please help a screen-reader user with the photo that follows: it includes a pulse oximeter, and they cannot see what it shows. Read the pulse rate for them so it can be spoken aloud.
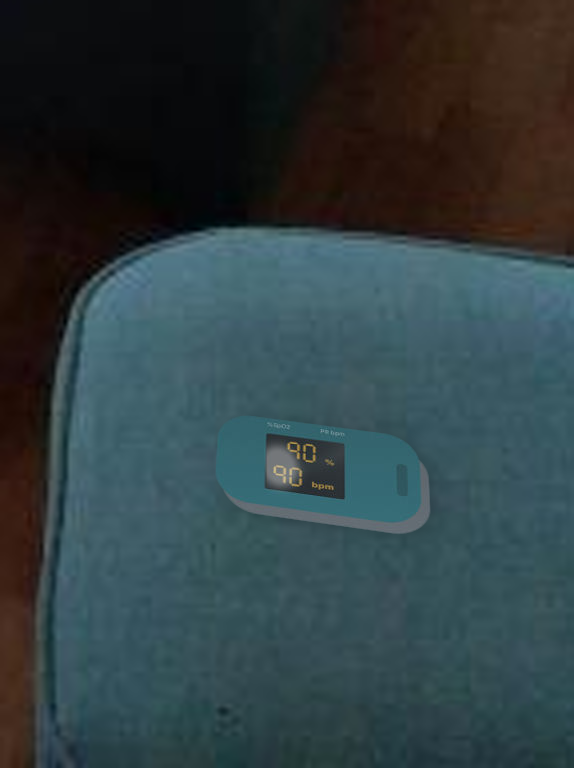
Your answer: 90 bpm
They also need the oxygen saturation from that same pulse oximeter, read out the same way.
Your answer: 90 %
